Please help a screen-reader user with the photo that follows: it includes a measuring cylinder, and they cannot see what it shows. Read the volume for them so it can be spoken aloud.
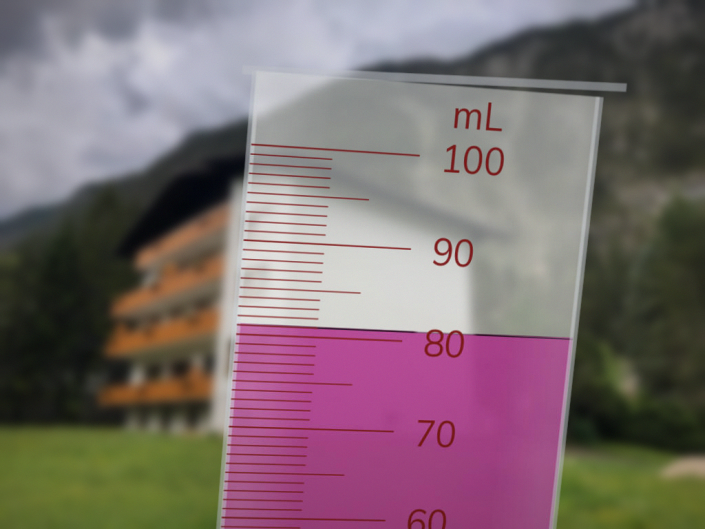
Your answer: 81 mL
